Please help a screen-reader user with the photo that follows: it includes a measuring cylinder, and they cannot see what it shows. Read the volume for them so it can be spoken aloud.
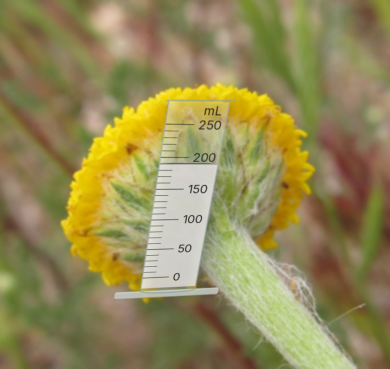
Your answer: 190 mL
